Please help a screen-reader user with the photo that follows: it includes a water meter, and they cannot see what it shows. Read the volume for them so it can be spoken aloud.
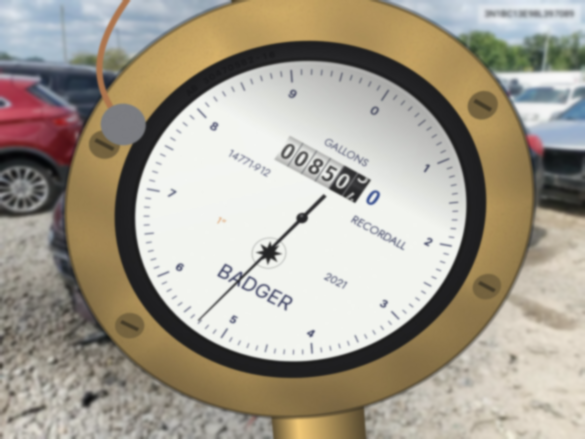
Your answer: 85035.3 gal
